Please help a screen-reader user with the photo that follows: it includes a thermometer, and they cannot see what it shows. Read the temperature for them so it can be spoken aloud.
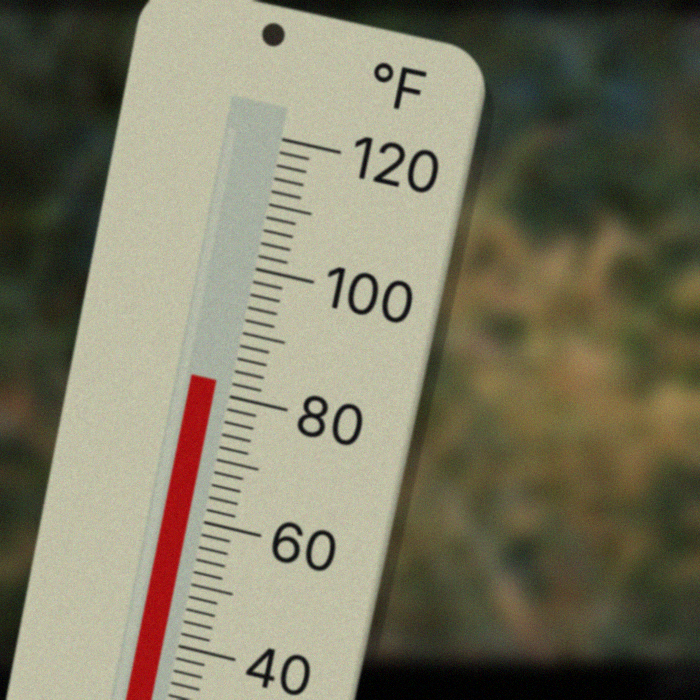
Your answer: 82 °F
